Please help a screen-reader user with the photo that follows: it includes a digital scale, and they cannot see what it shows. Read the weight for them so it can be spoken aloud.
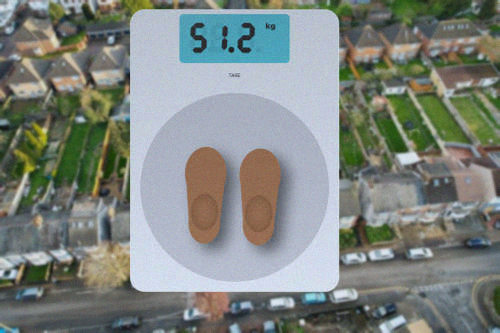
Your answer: 51.2 kg
